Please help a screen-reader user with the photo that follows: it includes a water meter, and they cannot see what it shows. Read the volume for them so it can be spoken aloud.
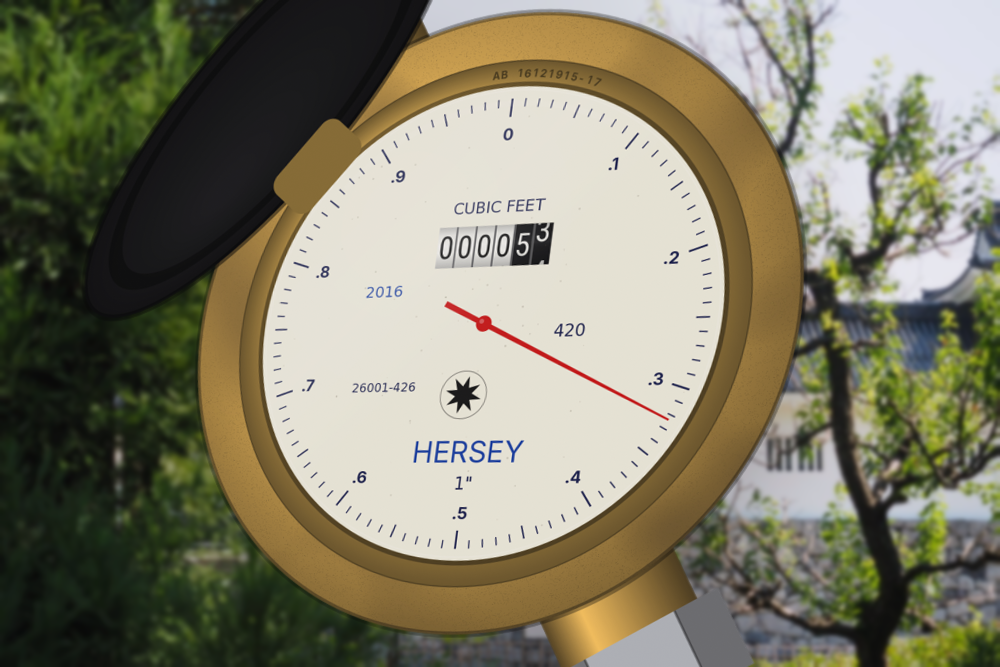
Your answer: 53.32 ft³
